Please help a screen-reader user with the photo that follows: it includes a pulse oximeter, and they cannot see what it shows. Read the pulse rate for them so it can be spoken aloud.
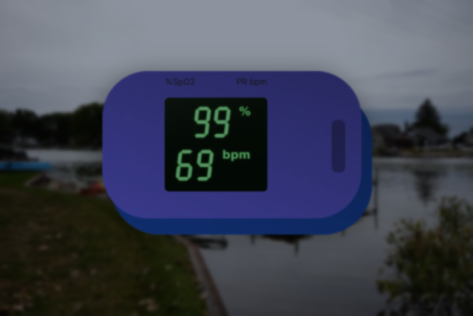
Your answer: 69 bpm
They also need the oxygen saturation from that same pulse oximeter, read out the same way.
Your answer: 99 %
